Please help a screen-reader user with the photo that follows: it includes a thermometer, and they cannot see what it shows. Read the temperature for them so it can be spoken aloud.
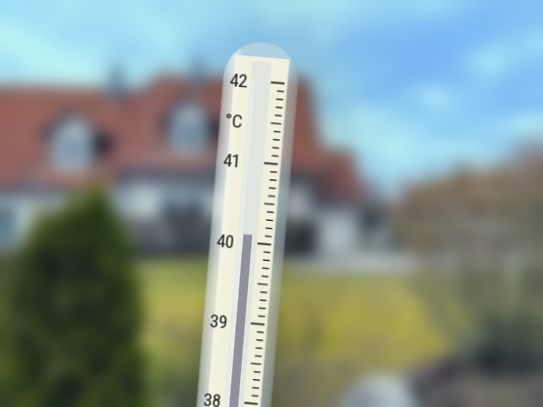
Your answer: 40.1 °C
